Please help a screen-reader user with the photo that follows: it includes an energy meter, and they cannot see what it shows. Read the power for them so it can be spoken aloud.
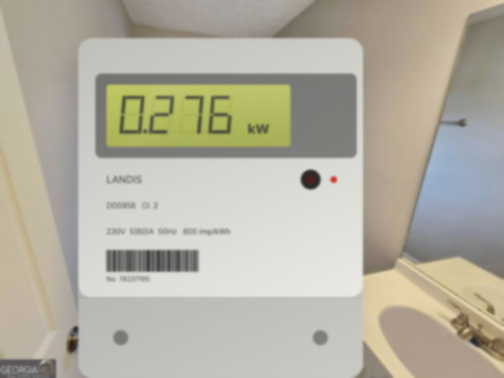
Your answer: 0.276 kW
